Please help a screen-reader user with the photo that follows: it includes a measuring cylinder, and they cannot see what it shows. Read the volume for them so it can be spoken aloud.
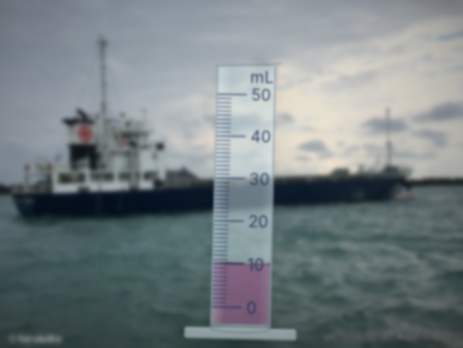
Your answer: 10 mL
